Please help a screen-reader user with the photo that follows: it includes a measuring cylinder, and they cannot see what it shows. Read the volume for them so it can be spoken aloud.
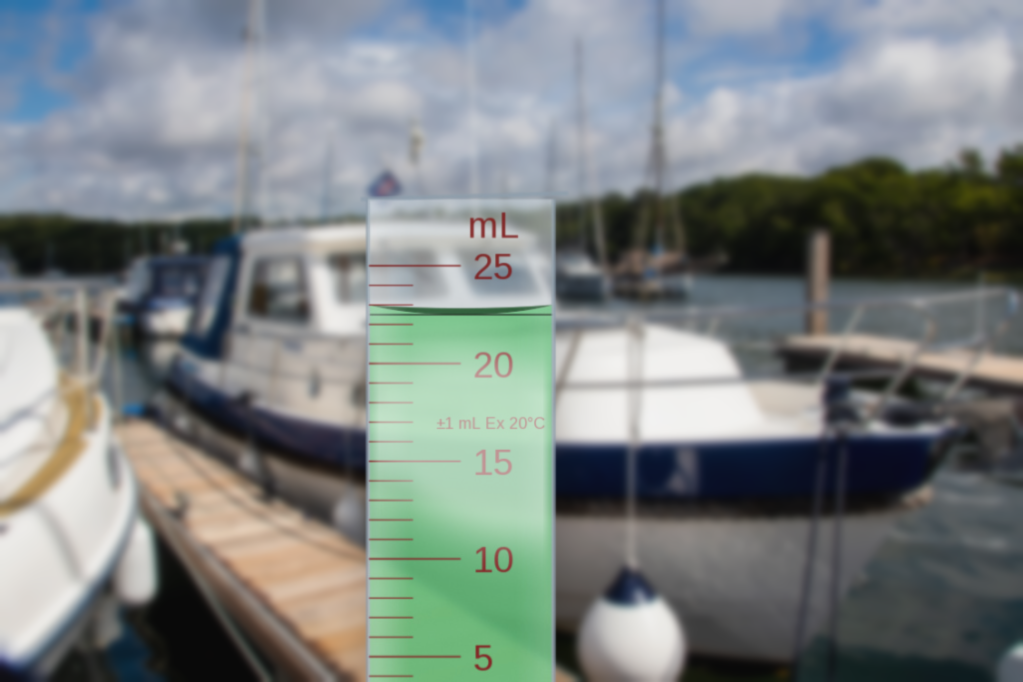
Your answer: 22.5 mL
